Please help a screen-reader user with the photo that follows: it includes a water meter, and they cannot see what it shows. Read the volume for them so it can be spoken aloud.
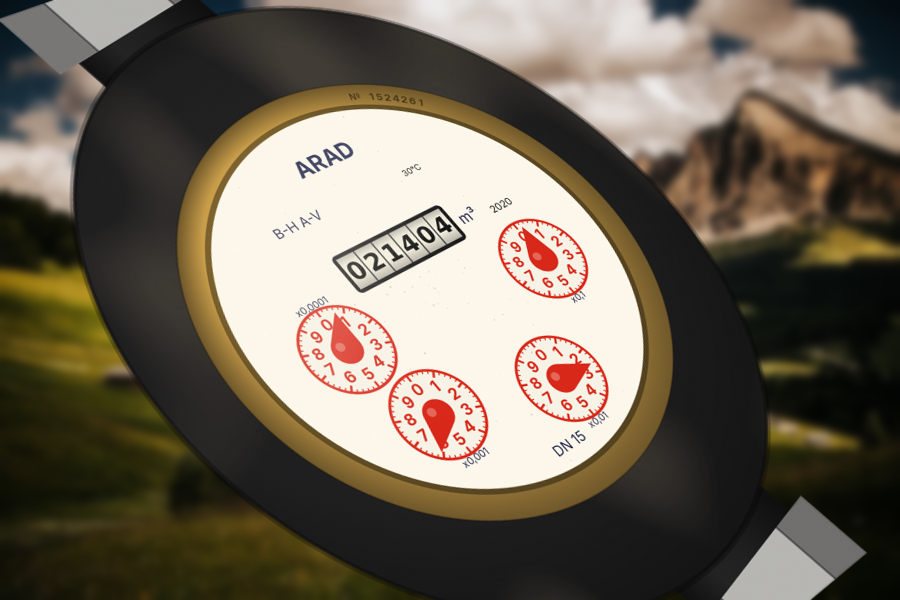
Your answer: 21404.0260 m³
